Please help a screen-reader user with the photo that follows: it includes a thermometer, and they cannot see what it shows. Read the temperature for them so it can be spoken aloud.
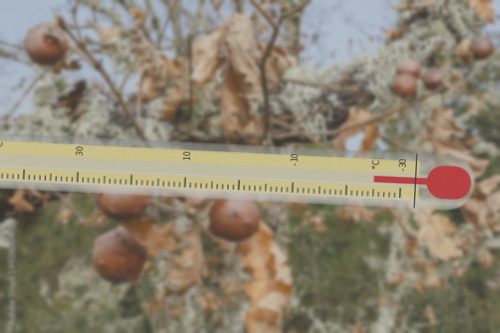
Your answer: -25 °C
